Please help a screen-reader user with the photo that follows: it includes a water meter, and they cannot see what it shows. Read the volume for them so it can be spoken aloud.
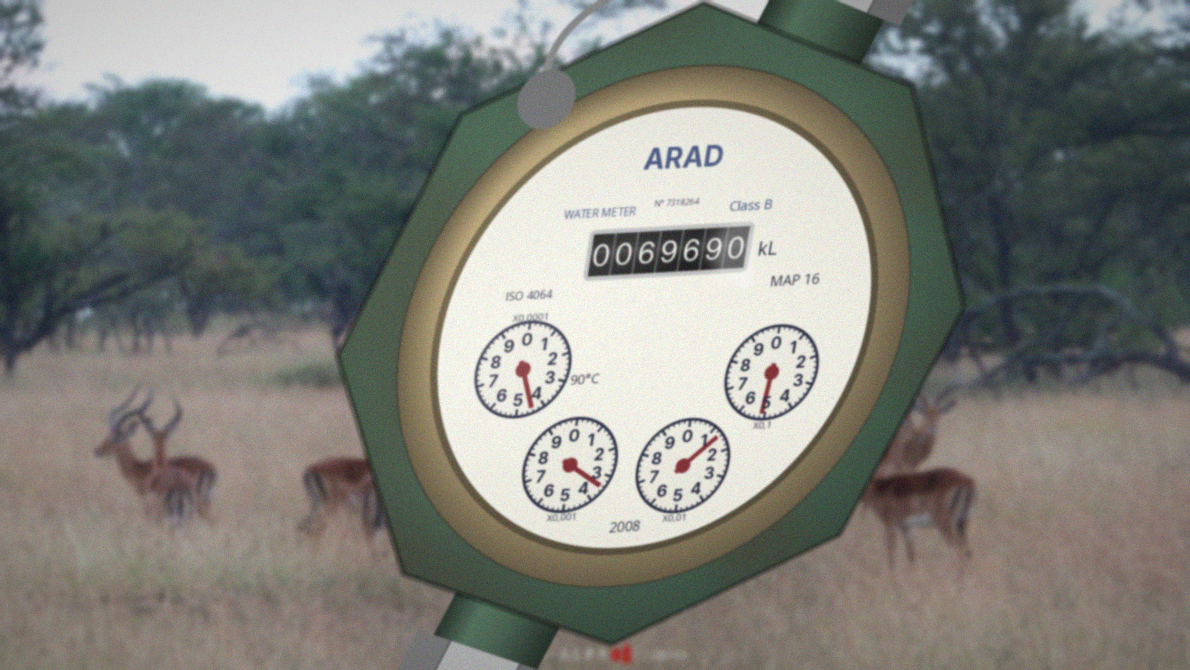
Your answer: 69690.5134 kL
